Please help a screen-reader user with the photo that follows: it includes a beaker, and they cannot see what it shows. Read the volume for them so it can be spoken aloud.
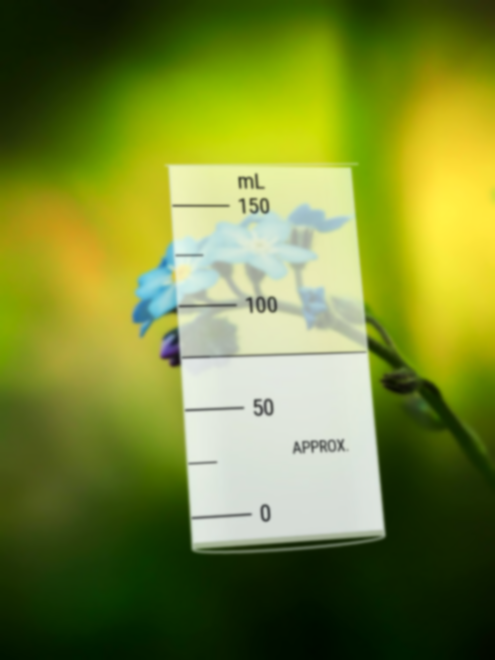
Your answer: 75 mL
